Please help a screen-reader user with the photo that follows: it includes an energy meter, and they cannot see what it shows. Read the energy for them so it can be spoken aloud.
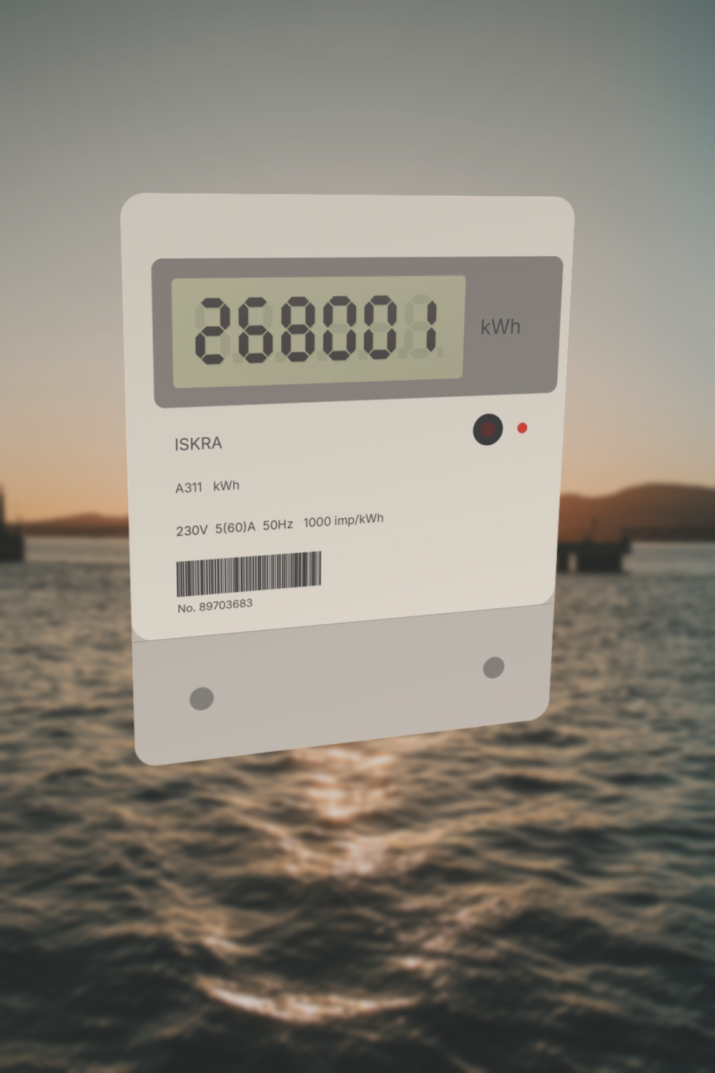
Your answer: 268001 kWh
